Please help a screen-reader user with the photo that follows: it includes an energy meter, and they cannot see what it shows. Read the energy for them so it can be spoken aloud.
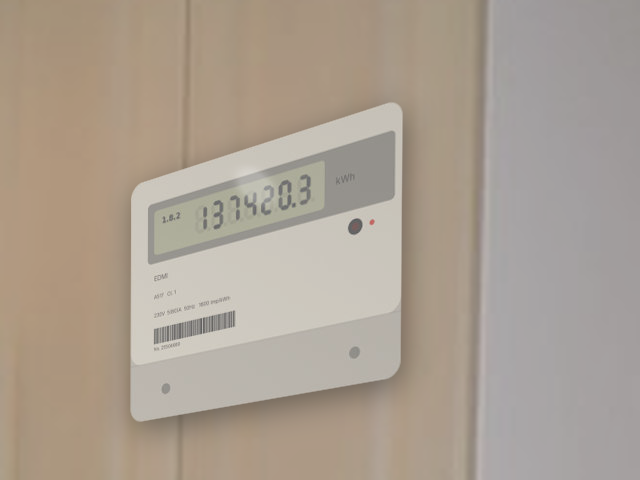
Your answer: 137420.3 kWh
